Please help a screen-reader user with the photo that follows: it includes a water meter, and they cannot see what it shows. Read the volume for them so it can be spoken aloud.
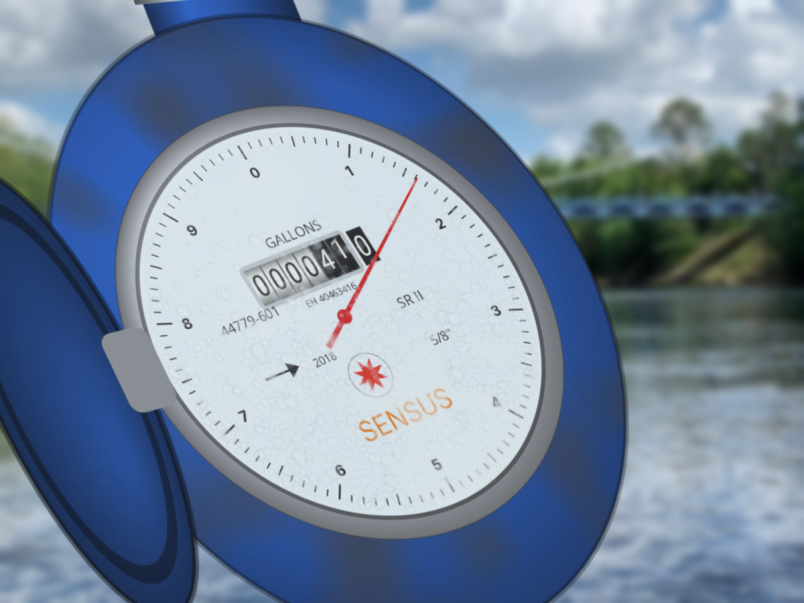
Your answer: 411.6 gal
